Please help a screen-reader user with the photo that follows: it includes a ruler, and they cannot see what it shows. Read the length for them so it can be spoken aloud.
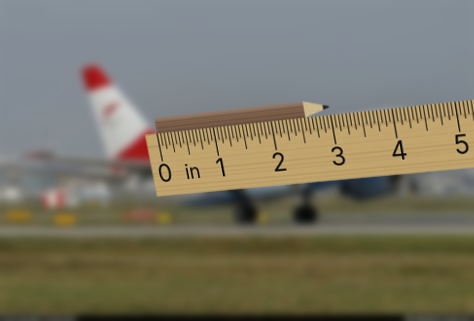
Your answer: 3 in
